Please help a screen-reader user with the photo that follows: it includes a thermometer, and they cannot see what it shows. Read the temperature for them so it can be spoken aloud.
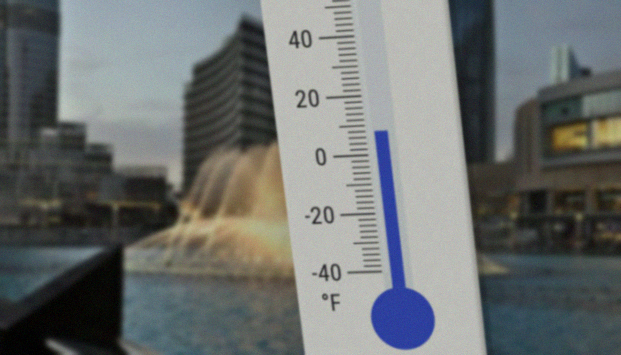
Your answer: 8 °F
